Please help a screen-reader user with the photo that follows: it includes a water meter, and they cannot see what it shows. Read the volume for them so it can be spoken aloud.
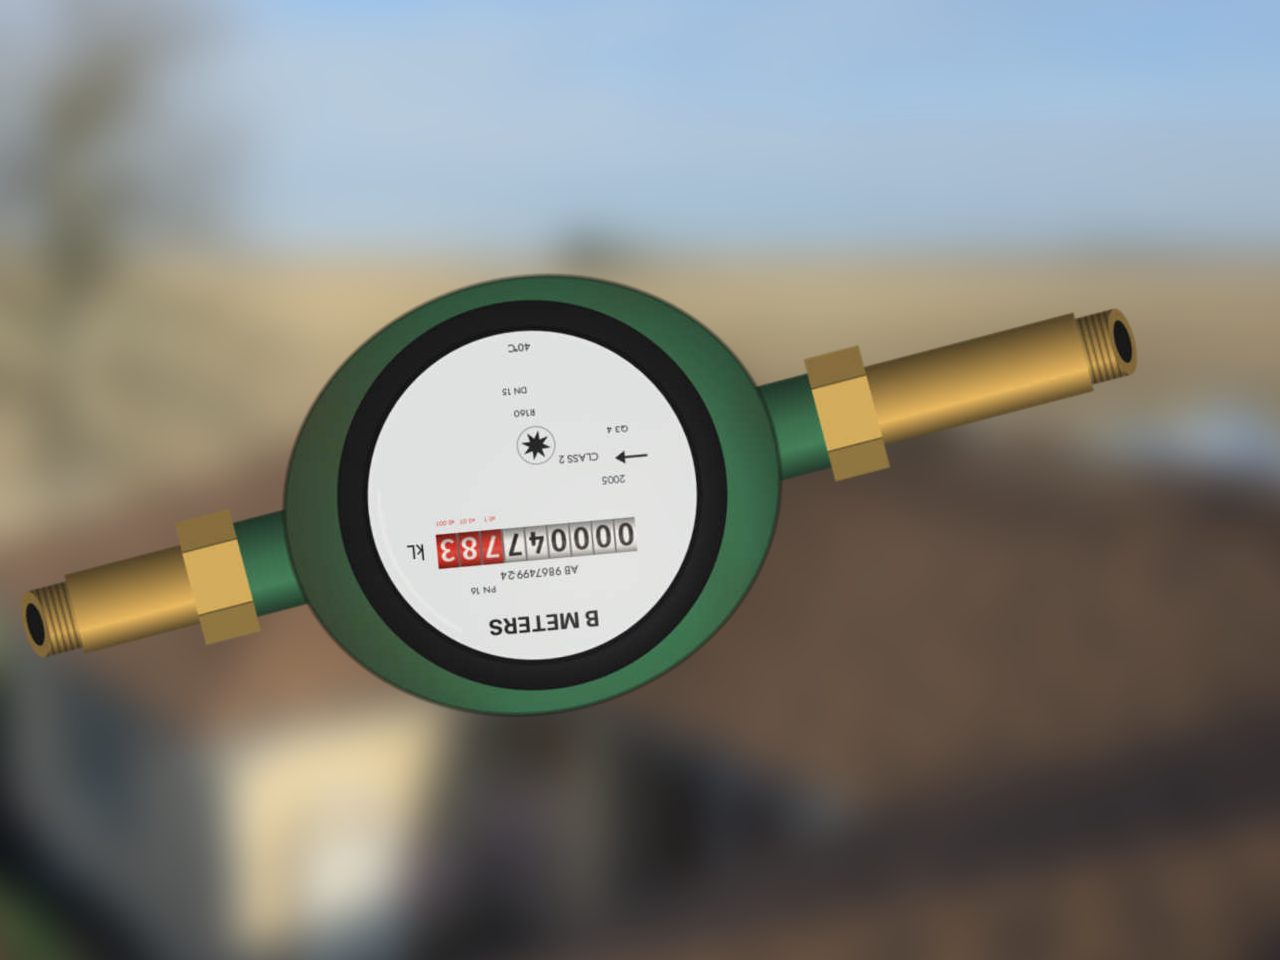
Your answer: 47.783 kL
